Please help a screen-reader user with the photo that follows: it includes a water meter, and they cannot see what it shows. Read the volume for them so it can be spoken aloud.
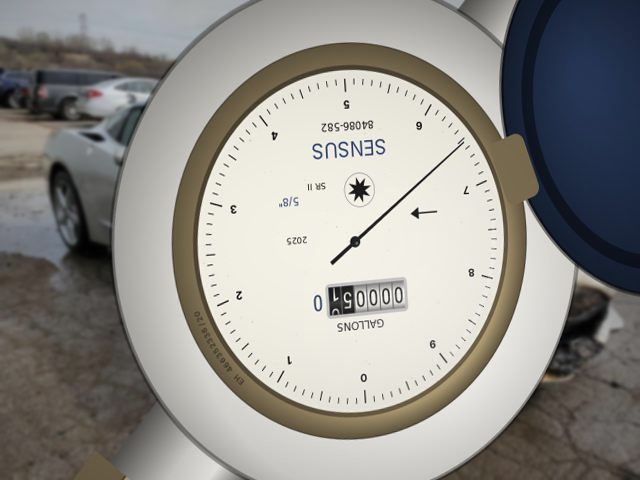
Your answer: 506.5 gal
